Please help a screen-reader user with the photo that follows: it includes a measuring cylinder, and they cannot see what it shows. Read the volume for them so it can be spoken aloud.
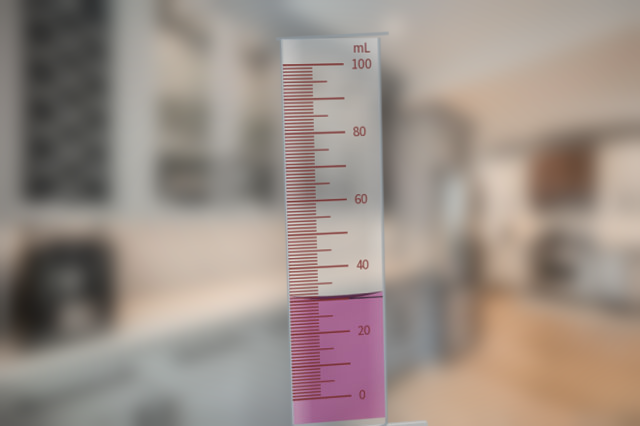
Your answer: 30 mL
